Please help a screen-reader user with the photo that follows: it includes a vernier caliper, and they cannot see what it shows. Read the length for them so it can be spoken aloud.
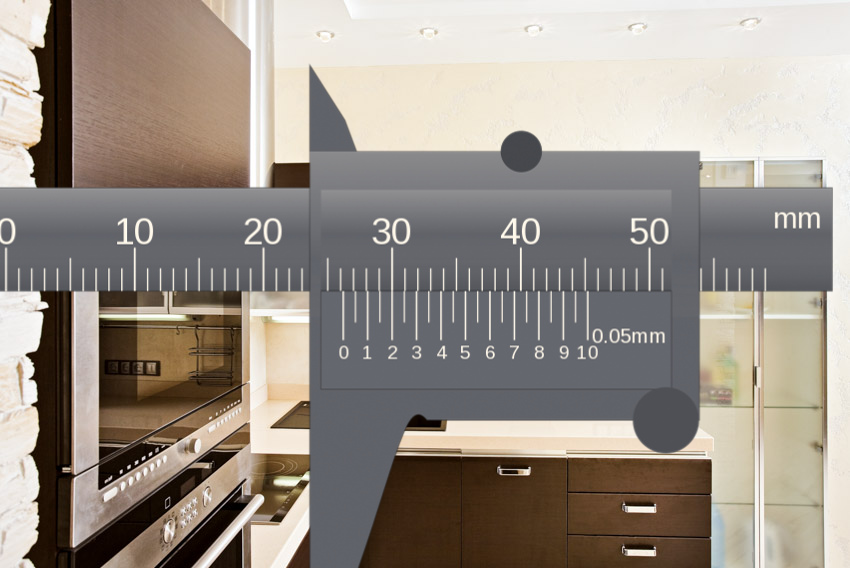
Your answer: 26.2 mm
